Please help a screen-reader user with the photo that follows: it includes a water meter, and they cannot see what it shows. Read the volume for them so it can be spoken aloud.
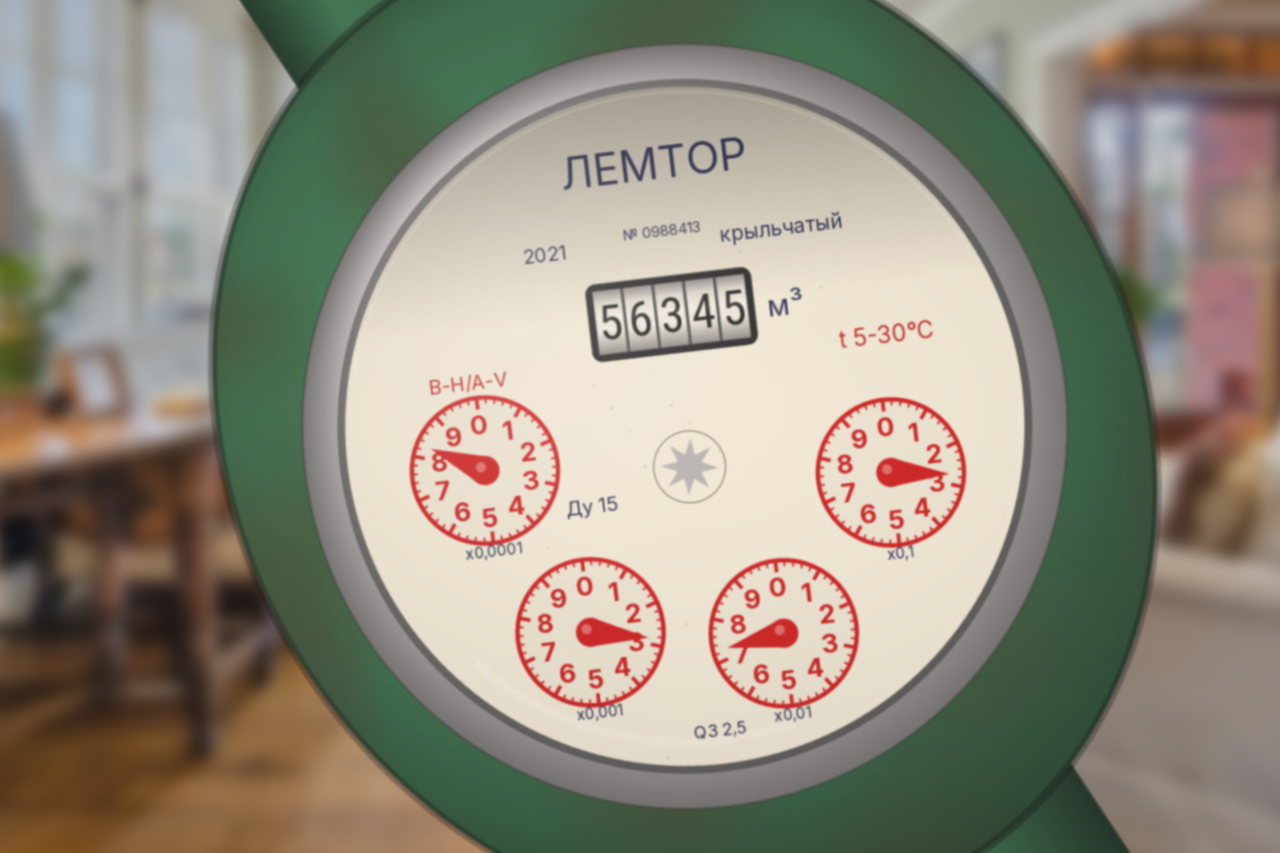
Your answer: 56345.2728 m³
